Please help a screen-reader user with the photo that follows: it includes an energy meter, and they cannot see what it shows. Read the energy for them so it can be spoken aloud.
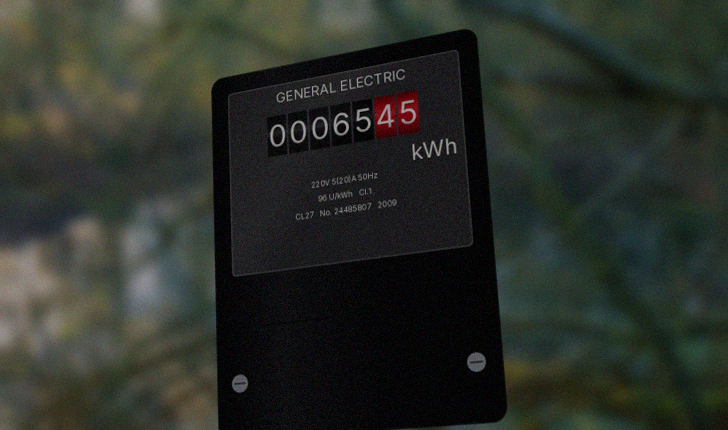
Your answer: 65.45 kWh
